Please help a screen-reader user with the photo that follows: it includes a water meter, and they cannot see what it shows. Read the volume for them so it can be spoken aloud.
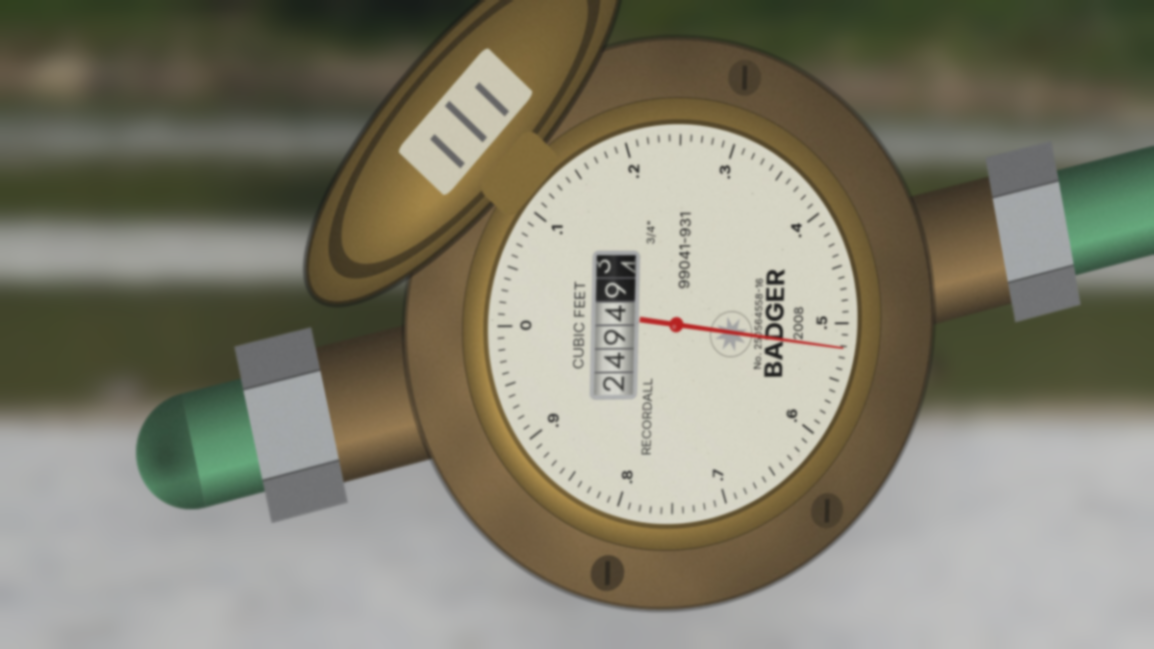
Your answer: 249493.52 ft³
